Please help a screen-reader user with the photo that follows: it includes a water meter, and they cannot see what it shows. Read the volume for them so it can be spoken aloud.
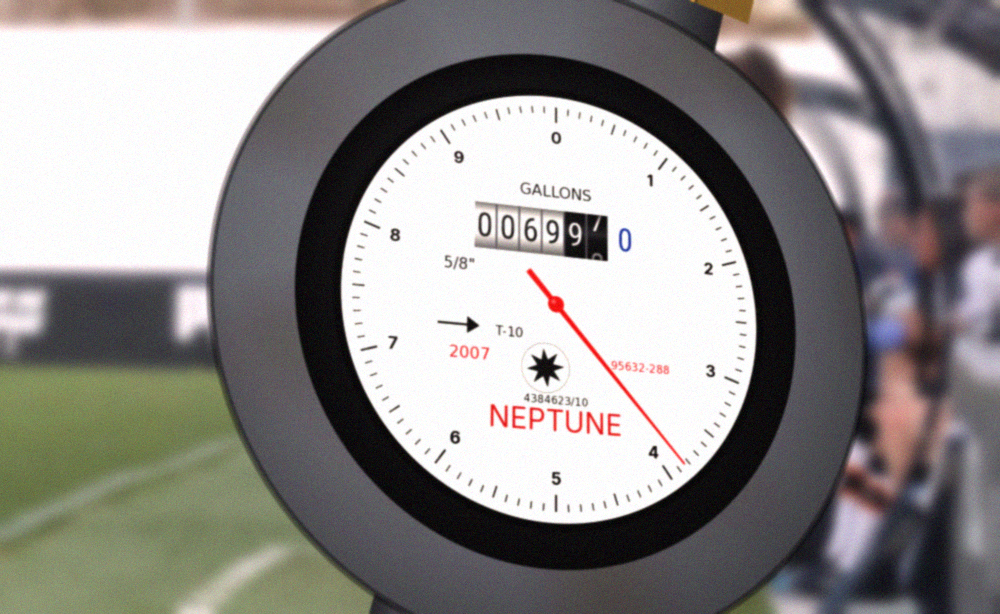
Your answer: 69973.8 gal
